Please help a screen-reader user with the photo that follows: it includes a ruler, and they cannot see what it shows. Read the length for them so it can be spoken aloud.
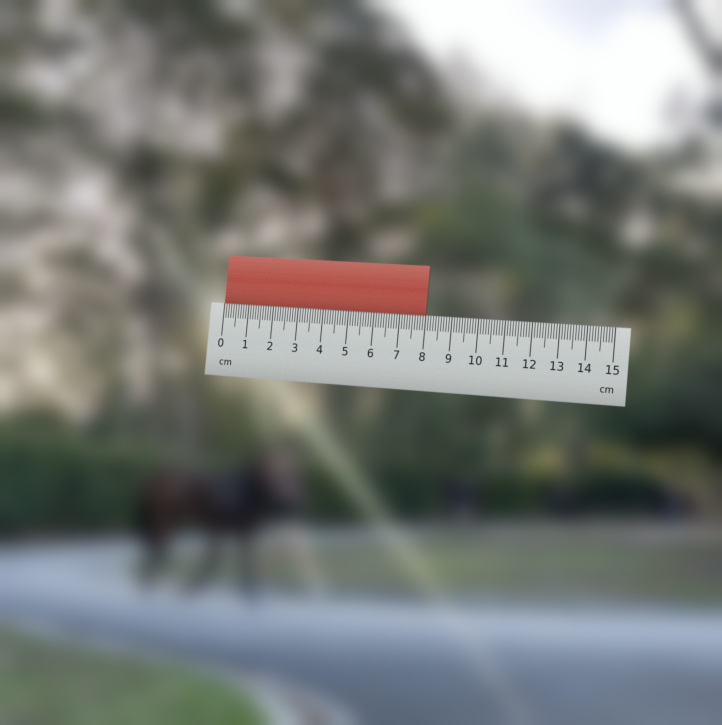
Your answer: 8 cm
